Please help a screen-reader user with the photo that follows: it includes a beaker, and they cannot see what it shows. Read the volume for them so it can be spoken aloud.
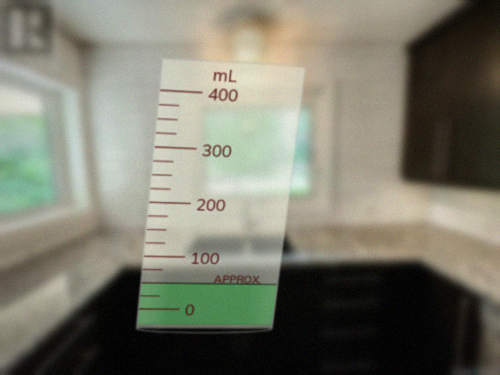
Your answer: 50 mL
